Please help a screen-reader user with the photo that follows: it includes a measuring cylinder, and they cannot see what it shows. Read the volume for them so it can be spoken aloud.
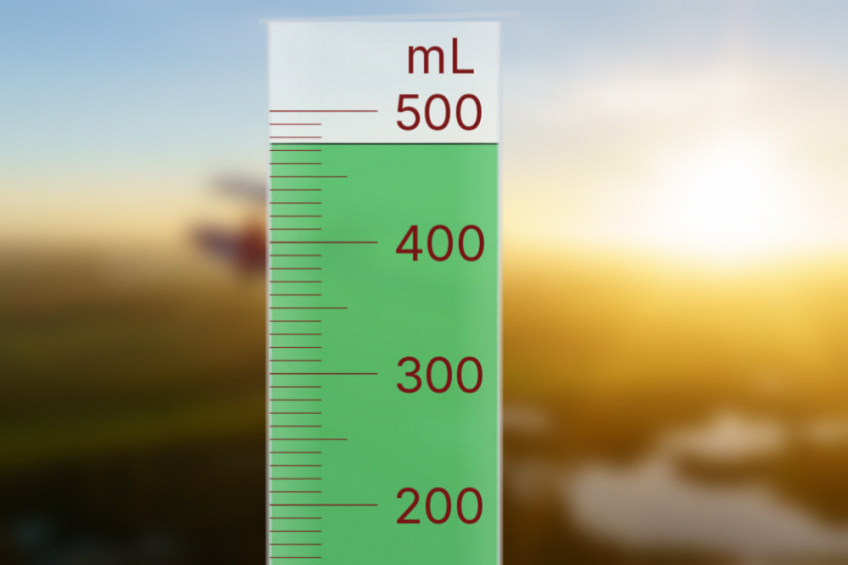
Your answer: 475 mL
